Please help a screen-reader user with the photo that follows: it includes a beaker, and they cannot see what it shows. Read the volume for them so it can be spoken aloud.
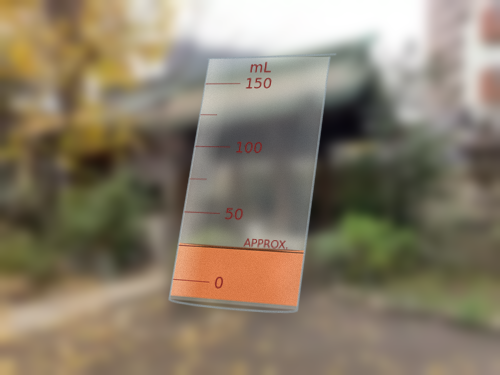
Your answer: 25 mL
